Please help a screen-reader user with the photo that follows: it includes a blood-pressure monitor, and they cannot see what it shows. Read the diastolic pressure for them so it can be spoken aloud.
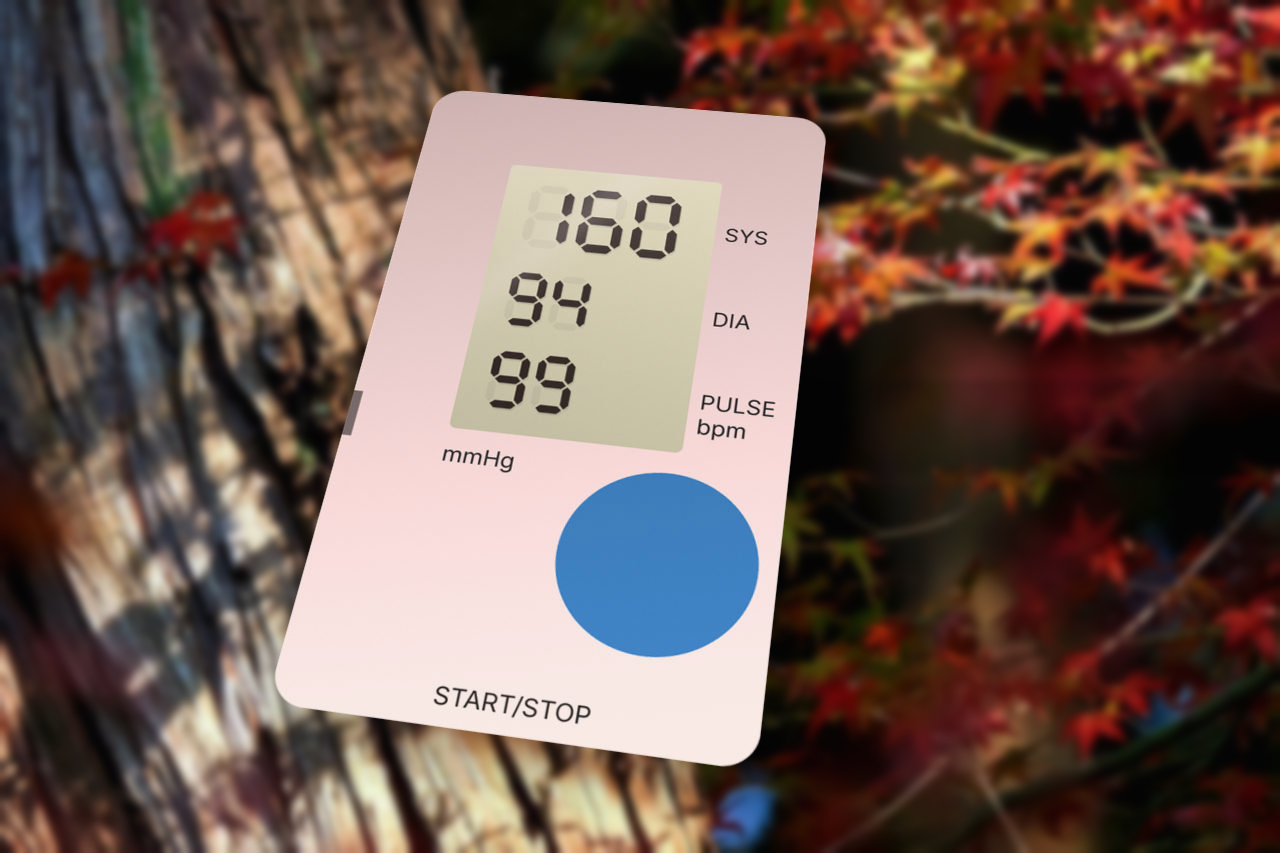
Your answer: 94 mmHg
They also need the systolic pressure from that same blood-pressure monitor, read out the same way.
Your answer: 160 mmHg
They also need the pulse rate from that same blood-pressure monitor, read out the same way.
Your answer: 99 bpm
